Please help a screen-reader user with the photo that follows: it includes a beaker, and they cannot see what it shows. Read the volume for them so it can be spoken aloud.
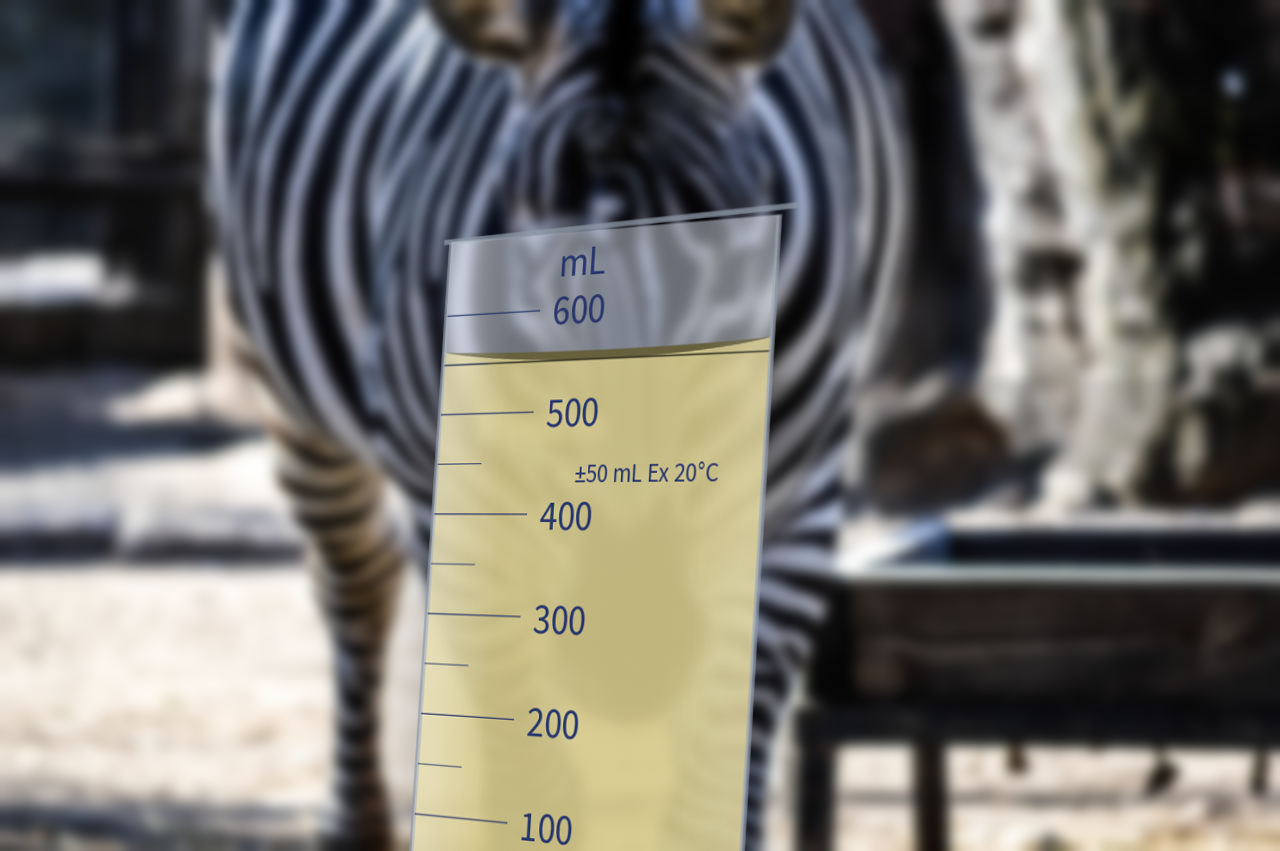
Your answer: 550 mL
